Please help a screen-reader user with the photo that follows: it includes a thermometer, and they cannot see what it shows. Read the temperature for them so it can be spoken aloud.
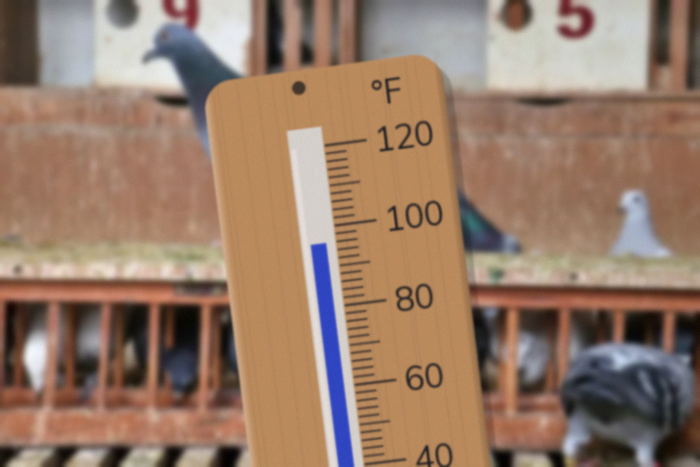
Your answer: 96 °F
